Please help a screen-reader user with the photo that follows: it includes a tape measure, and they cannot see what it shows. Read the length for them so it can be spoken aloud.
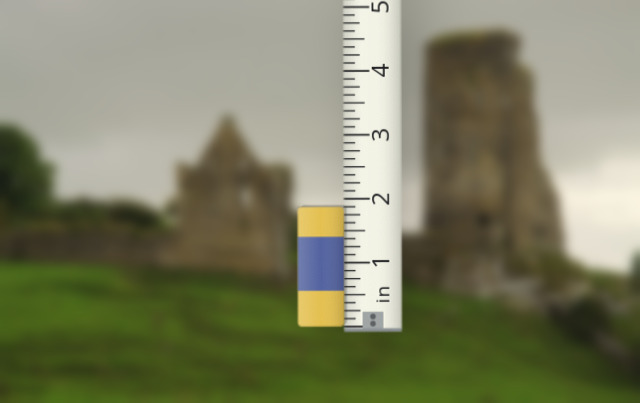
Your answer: 1.875 in
